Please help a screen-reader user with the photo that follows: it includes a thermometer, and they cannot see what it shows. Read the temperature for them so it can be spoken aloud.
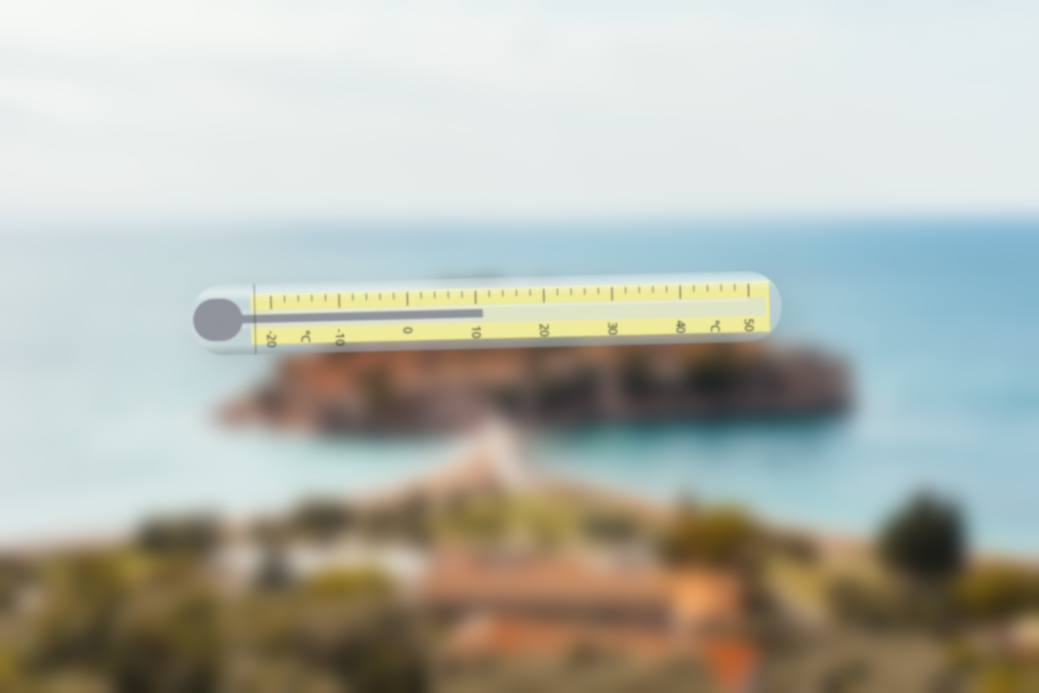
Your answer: 11 °C
